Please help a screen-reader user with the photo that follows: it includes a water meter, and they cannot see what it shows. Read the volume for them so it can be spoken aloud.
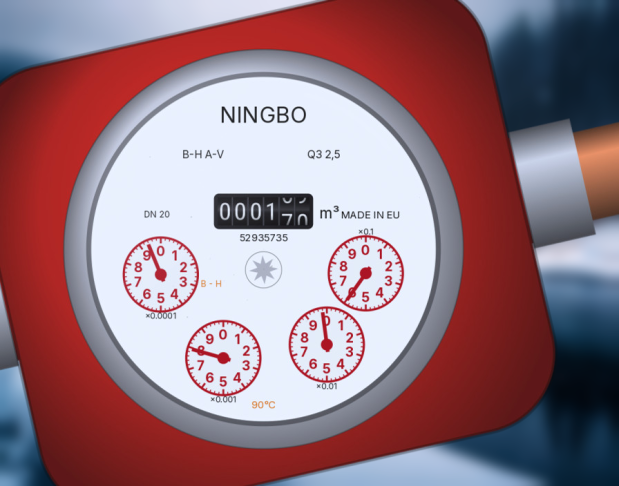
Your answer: 169.5979 m³
